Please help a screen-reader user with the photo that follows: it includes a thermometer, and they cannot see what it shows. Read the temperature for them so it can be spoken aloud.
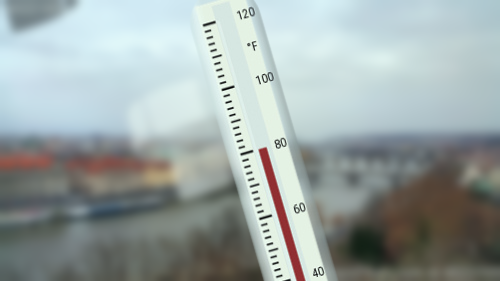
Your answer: 80 °F
